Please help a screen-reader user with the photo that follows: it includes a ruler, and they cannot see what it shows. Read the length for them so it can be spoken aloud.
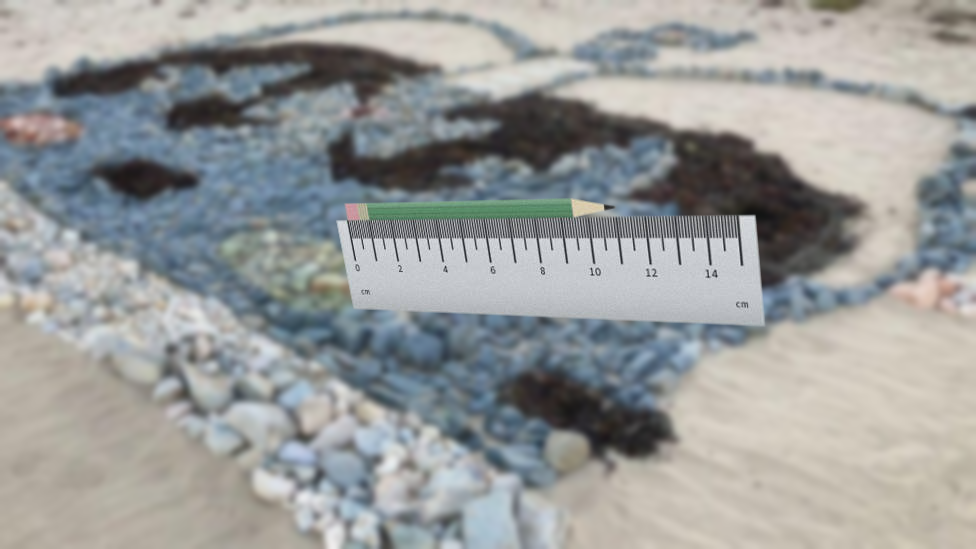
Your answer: 11 cm
